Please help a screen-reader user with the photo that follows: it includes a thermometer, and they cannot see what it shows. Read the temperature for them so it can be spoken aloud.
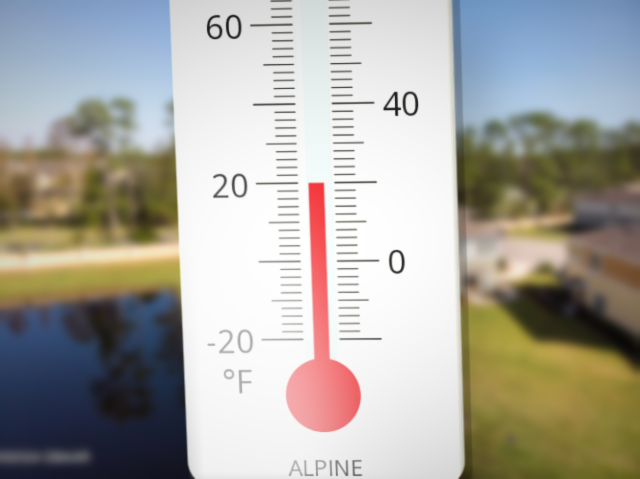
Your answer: 20 °F
